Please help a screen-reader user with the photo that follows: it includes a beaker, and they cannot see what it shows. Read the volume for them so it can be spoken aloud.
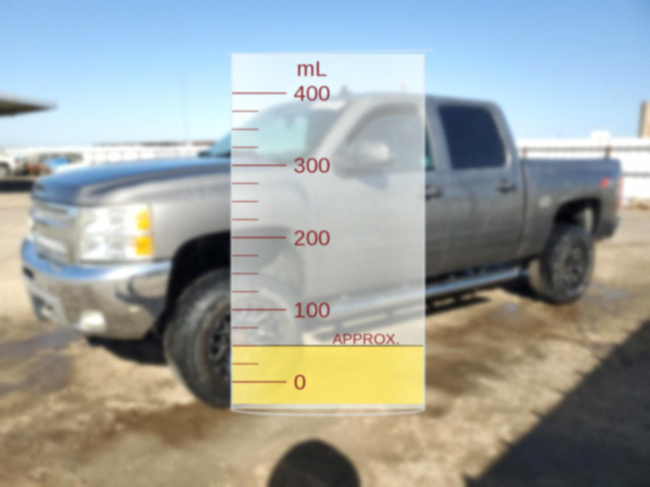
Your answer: 50 mL
